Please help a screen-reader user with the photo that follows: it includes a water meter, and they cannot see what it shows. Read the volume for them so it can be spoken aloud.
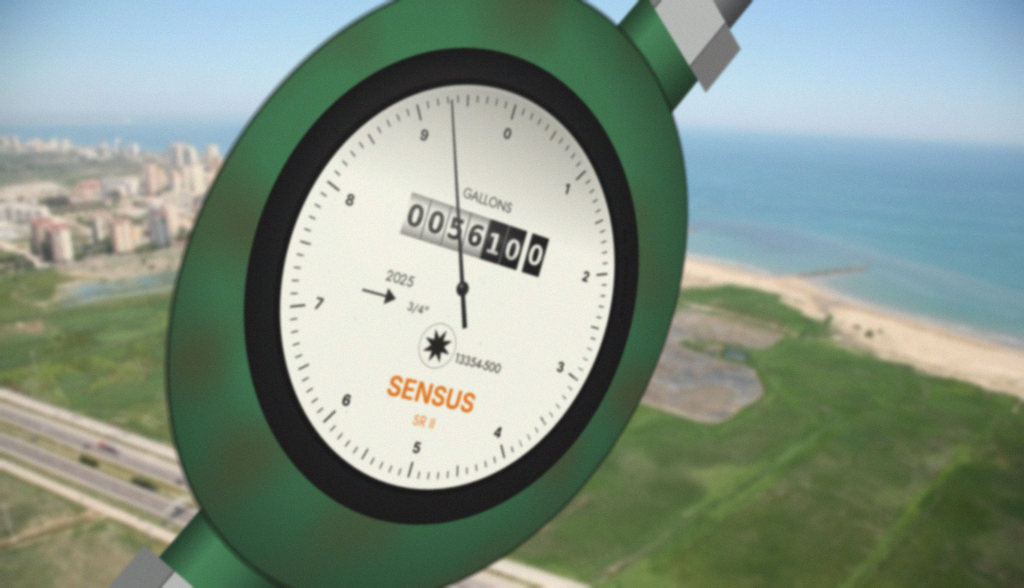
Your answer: 56099.3 gal
